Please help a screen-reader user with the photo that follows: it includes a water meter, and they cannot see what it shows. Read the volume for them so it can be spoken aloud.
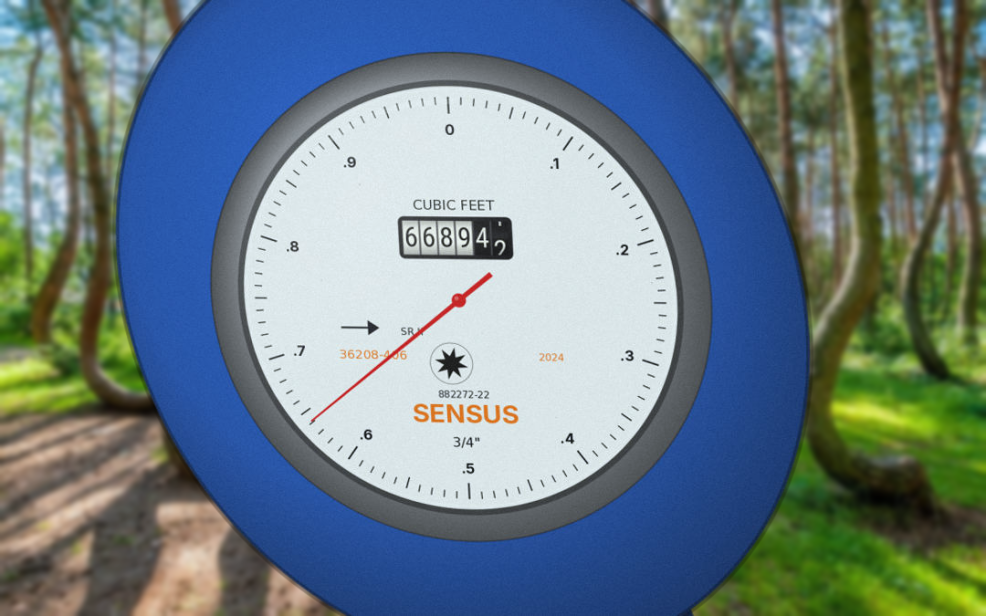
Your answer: 668941.64 ft³
